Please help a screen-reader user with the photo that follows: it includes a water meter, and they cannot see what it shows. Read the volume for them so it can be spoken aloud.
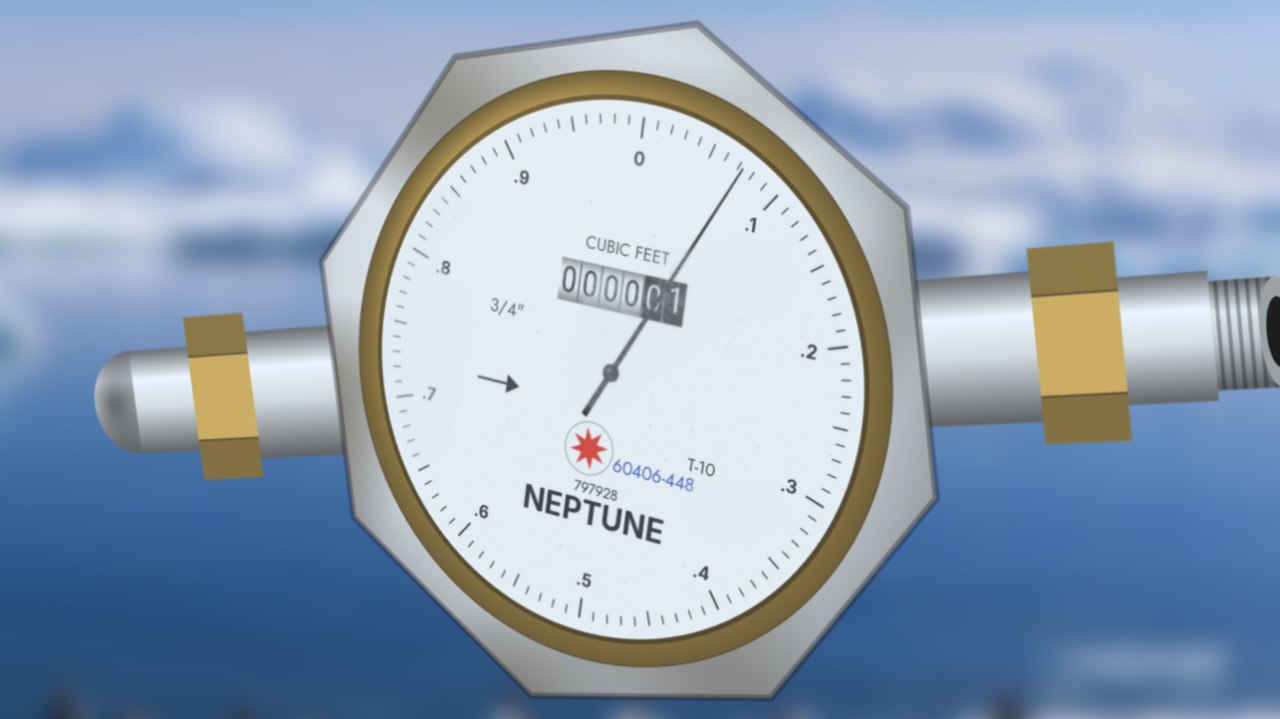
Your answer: 1.07 ft³
